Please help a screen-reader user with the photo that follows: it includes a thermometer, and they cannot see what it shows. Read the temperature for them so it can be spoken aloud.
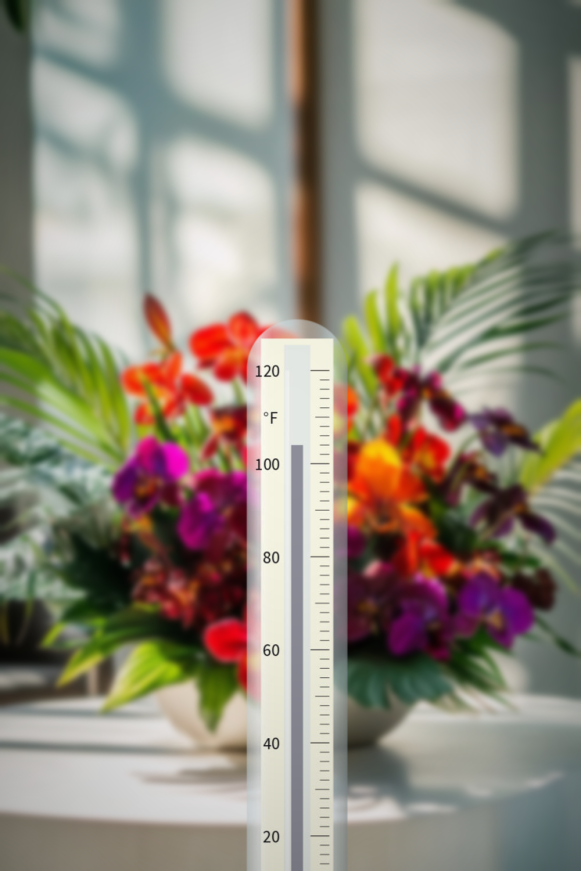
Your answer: 104 °F
